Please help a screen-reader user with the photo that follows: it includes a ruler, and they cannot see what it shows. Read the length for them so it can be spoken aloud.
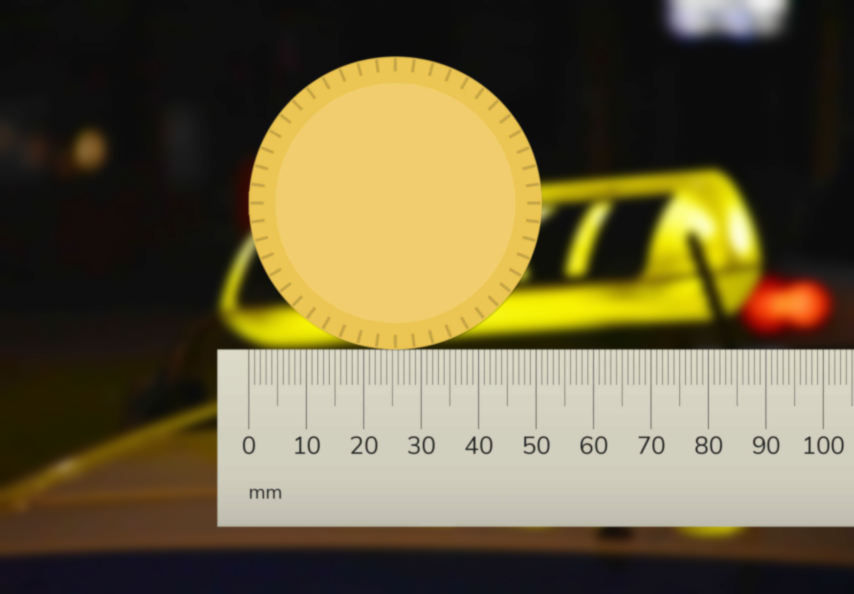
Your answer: 51 mm
